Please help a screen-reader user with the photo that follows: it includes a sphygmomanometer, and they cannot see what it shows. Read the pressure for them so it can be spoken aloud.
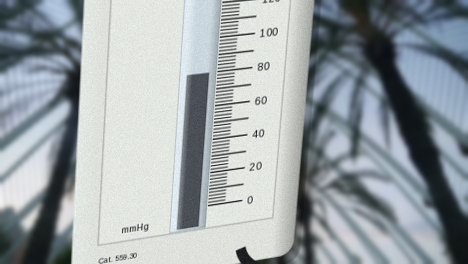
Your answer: 80 mmHg
